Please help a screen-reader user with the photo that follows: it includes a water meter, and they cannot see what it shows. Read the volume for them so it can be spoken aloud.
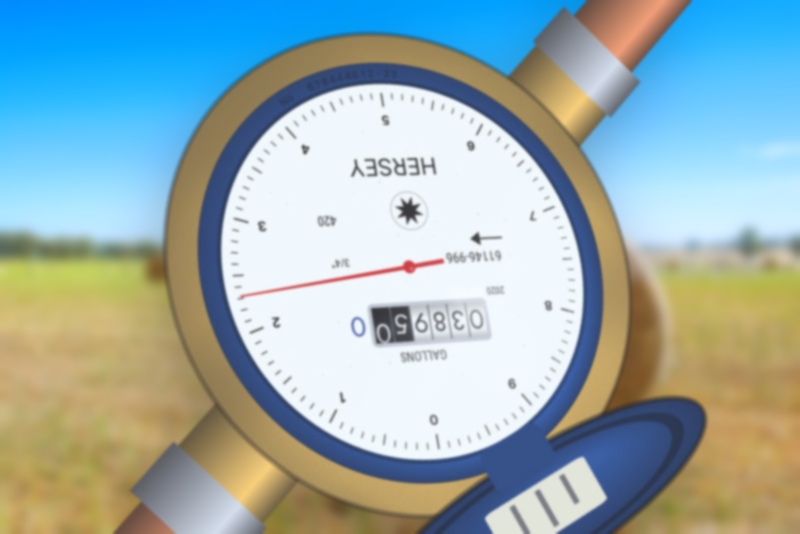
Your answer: 389502.3 gal
